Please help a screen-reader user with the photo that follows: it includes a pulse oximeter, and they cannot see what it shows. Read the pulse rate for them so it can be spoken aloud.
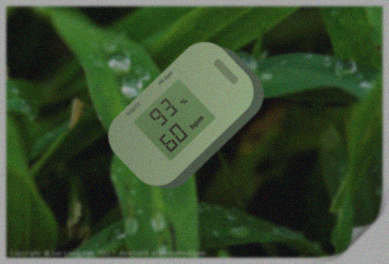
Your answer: 60 bpm
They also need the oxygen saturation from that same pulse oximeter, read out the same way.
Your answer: 93 %
